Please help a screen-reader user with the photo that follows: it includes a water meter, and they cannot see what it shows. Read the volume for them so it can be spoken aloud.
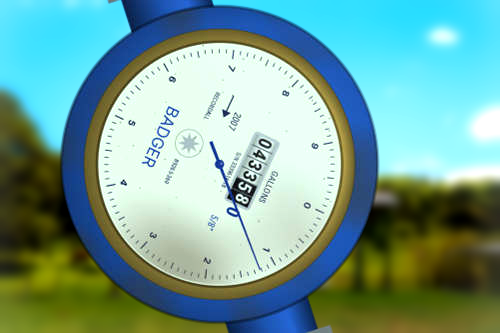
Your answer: 433581.2 gal
